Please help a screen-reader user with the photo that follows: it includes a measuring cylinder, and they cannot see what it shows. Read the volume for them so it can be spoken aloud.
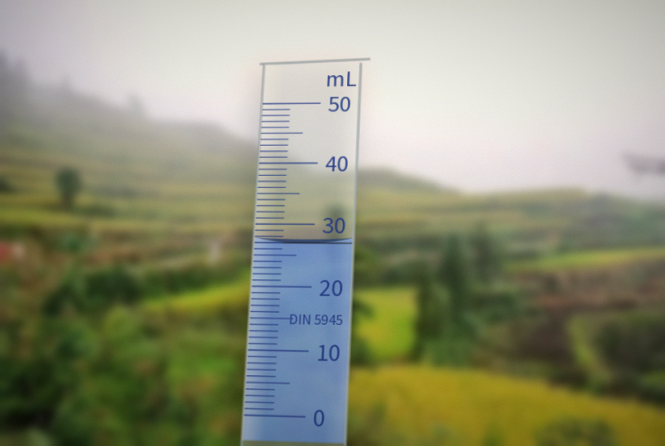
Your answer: 27 mL
